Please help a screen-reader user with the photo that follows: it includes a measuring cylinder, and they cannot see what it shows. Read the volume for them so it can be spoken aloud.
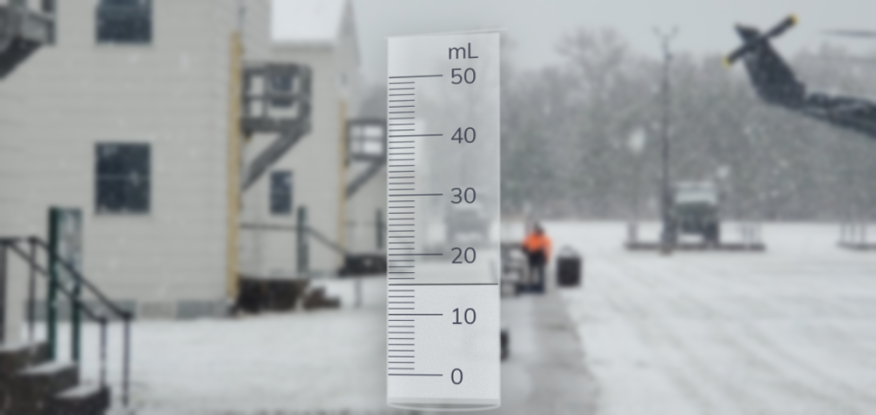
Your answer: 15 mL
